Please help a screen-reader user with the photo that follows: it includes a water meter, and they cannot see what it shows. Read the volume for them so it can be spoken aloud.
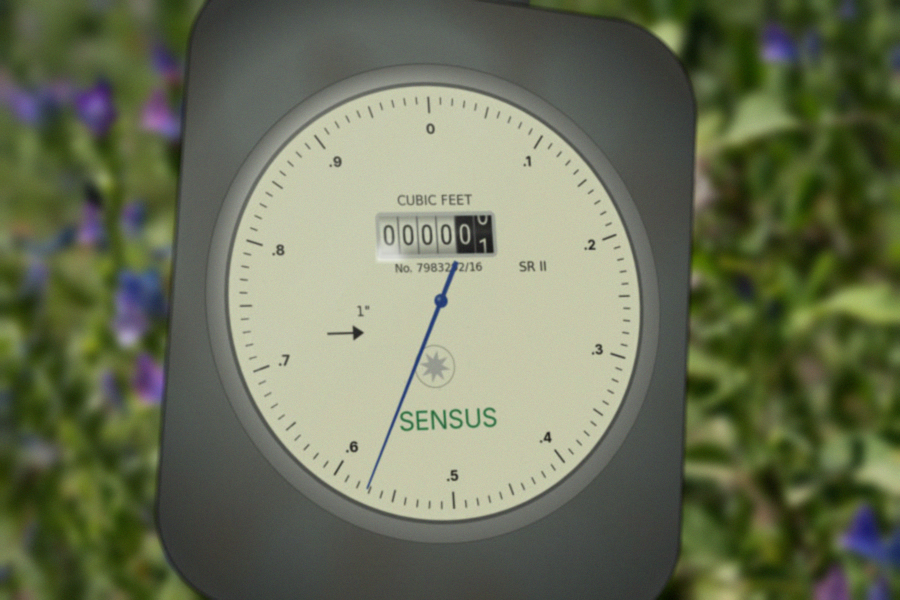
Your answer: 0.57 ft³
